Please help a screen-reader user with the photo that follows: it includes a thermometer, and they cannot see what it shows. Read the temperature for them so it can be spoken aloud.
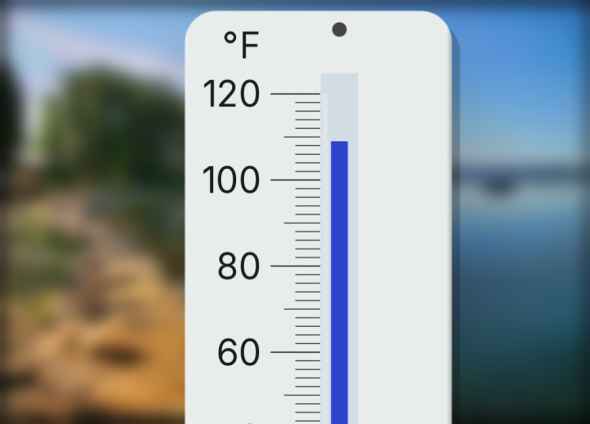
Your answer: 109 °F
